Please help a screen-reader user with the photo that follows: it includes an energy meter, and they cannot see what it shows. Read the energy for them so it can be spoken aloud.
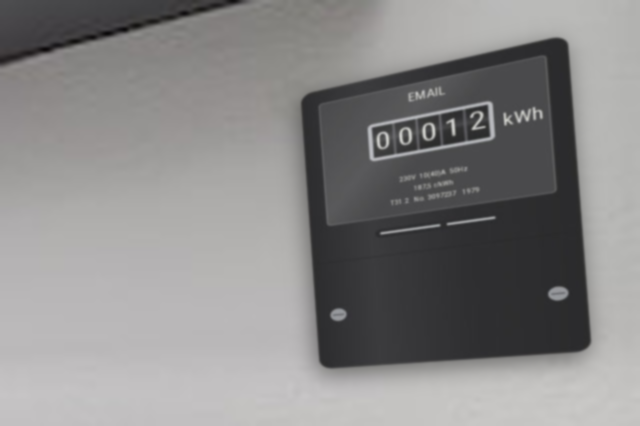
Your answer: 12 kWh
